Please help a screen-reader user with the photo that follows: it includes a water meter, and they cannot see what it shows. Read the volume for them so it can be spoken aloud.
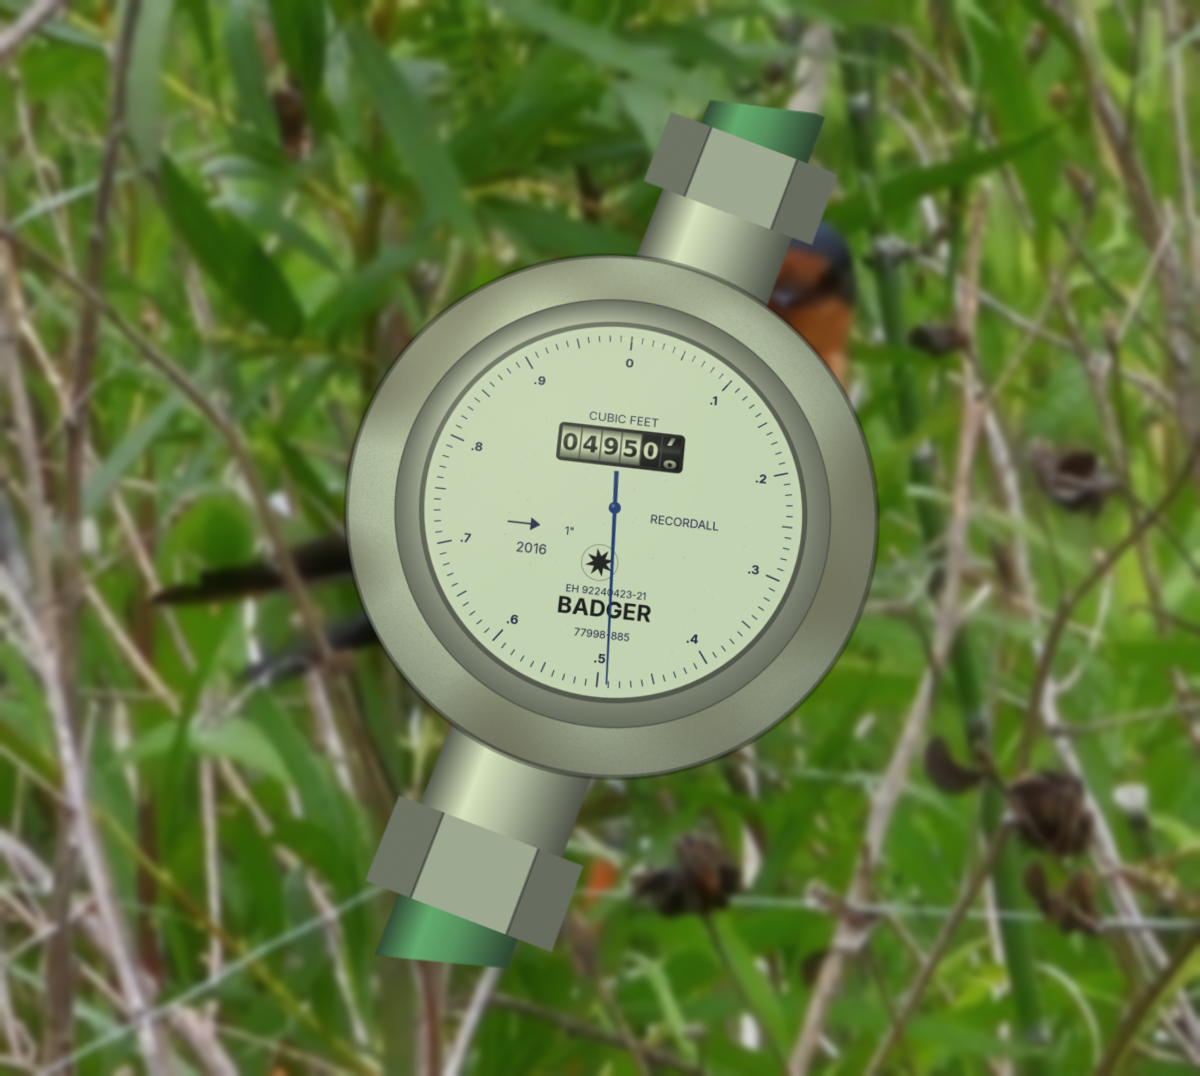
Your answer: 49507.49 ft³
